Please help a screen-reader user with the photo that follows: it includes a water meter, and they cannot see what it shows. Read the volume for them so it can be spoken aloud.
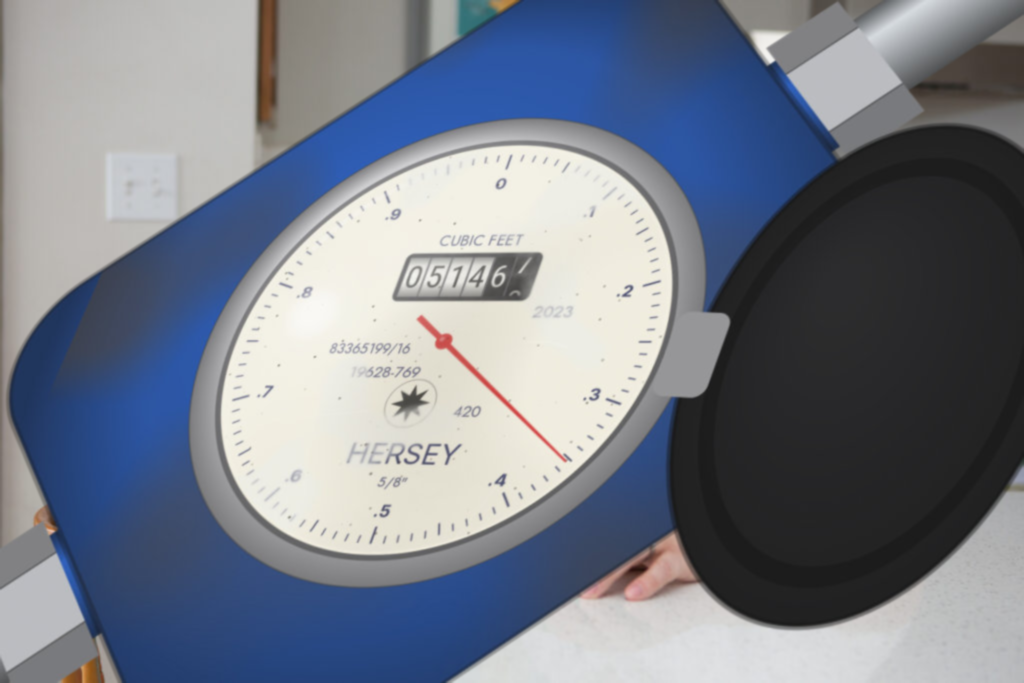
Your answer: 51467.35 ft³
